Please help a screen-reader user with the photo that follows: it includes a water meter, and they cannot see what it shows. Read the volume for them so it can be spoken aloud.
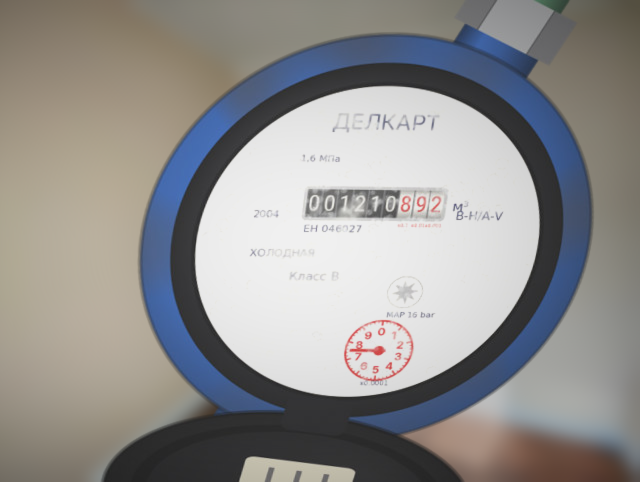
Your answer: 1210.8927 m³
